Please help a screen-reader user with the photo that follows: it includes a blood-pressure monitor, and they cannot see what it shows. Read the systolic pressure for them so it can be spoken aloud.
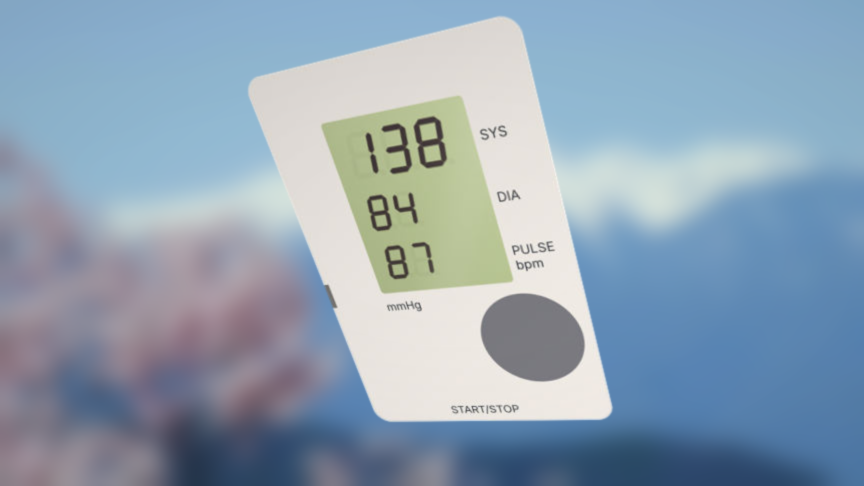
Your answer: 138 mmHg
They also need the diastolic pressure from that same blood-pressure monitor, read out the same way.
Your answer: 84 mmHg
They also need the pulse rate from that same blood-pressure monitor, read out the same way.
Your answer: 87 bpm
